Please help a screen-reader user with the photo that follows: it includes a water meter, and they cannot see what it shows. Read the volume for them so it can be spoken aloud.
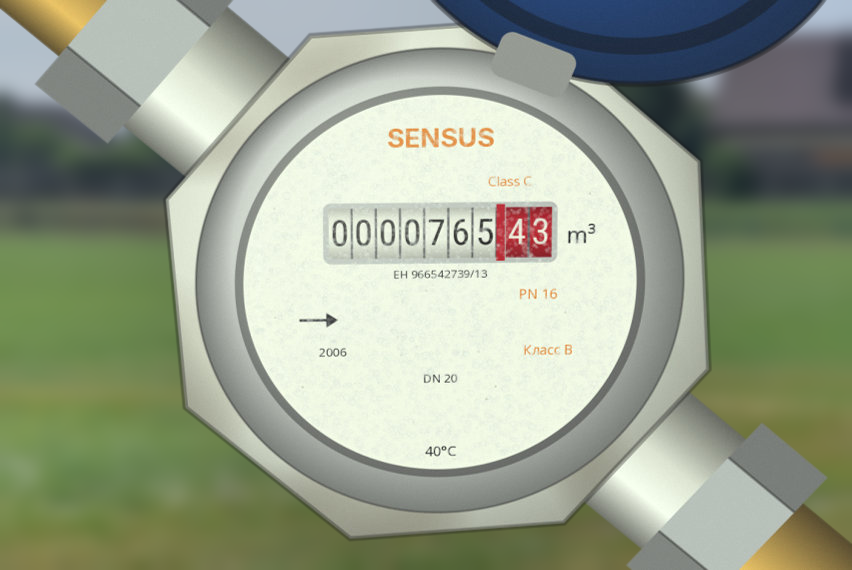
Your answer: 765.43 m³
